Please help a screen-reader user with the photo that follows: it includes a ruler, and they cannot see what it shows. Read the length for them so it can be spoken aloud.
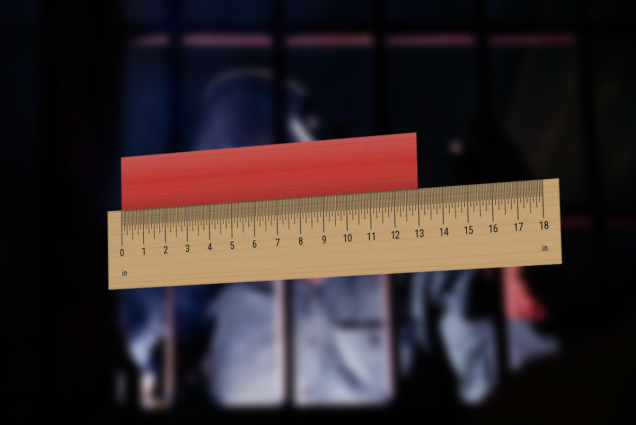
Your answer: 13 in
